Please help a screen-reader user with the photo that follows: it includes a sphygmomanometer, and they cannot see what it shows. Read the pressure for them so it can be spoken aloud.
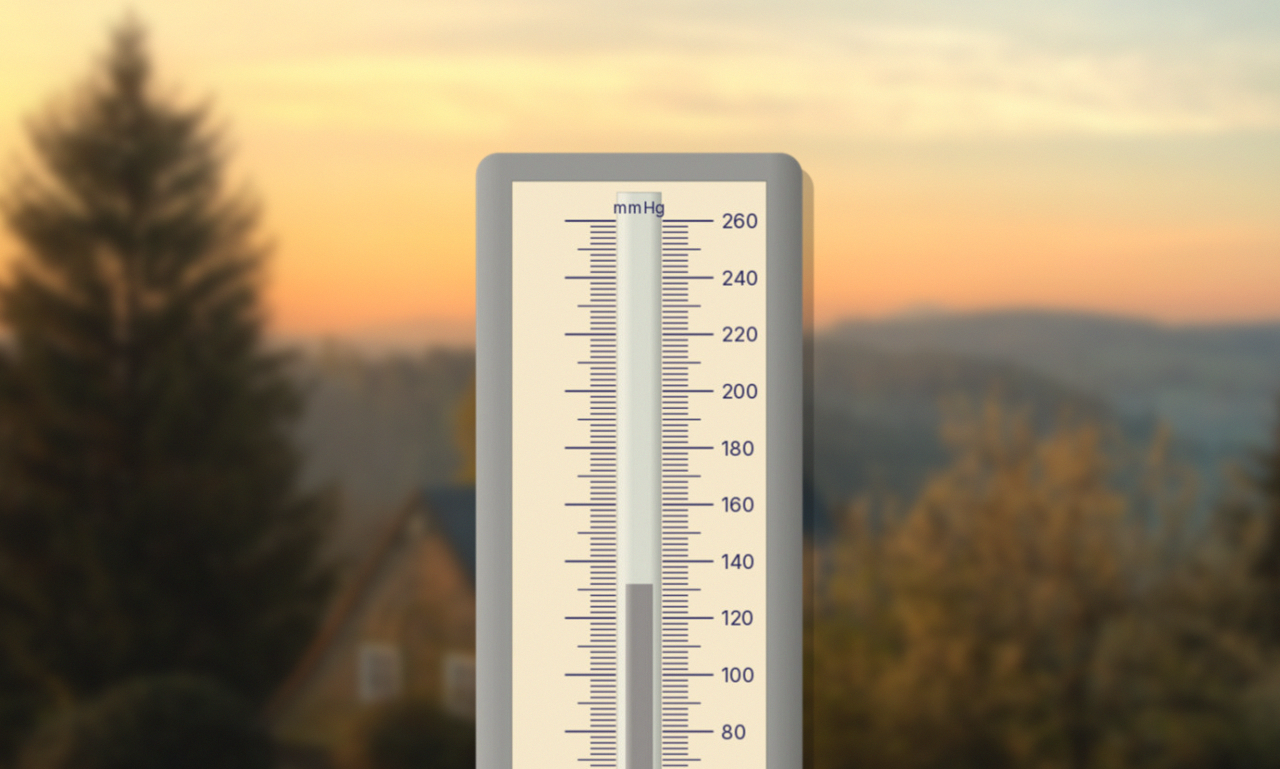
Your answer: 132 mmHg
